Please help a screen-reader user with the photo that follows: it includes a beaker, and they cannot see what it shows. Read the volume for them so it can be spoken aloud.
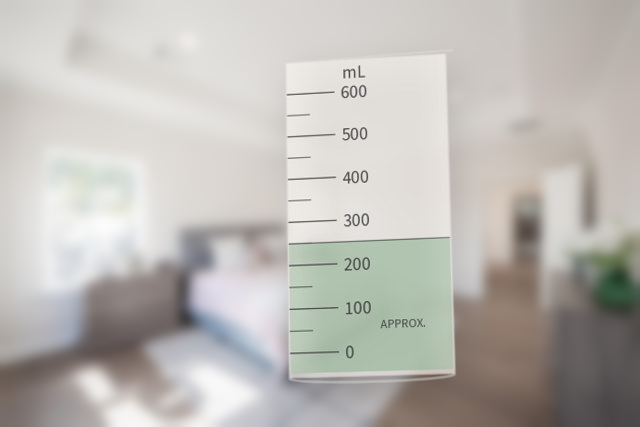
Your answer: 250 mL
